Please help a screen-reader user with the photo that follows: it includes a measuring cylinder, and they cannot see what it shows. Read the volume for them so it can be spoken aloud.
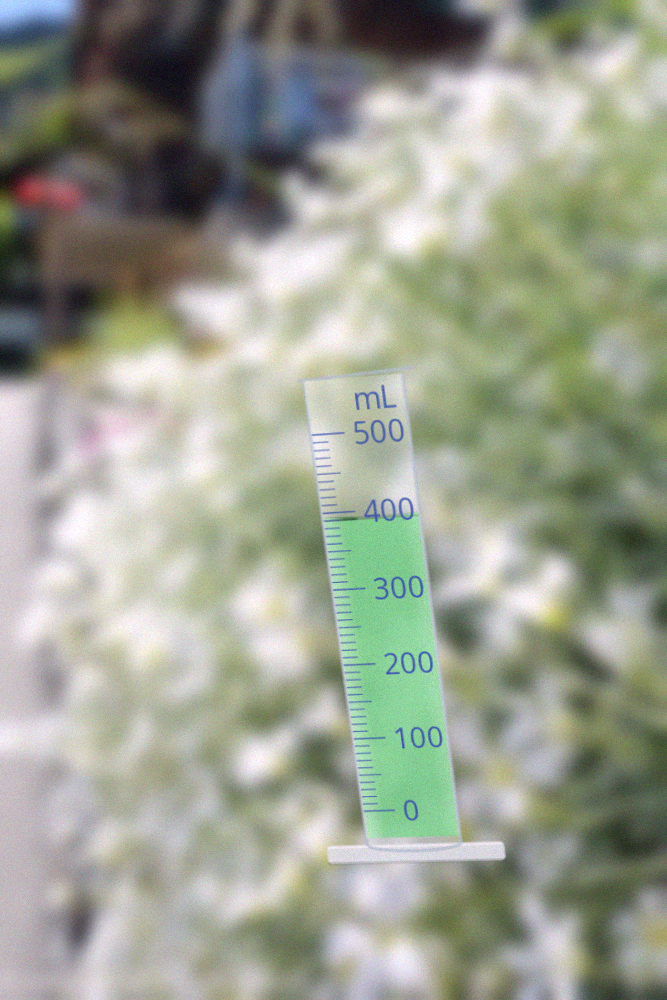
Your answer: 390 mL
